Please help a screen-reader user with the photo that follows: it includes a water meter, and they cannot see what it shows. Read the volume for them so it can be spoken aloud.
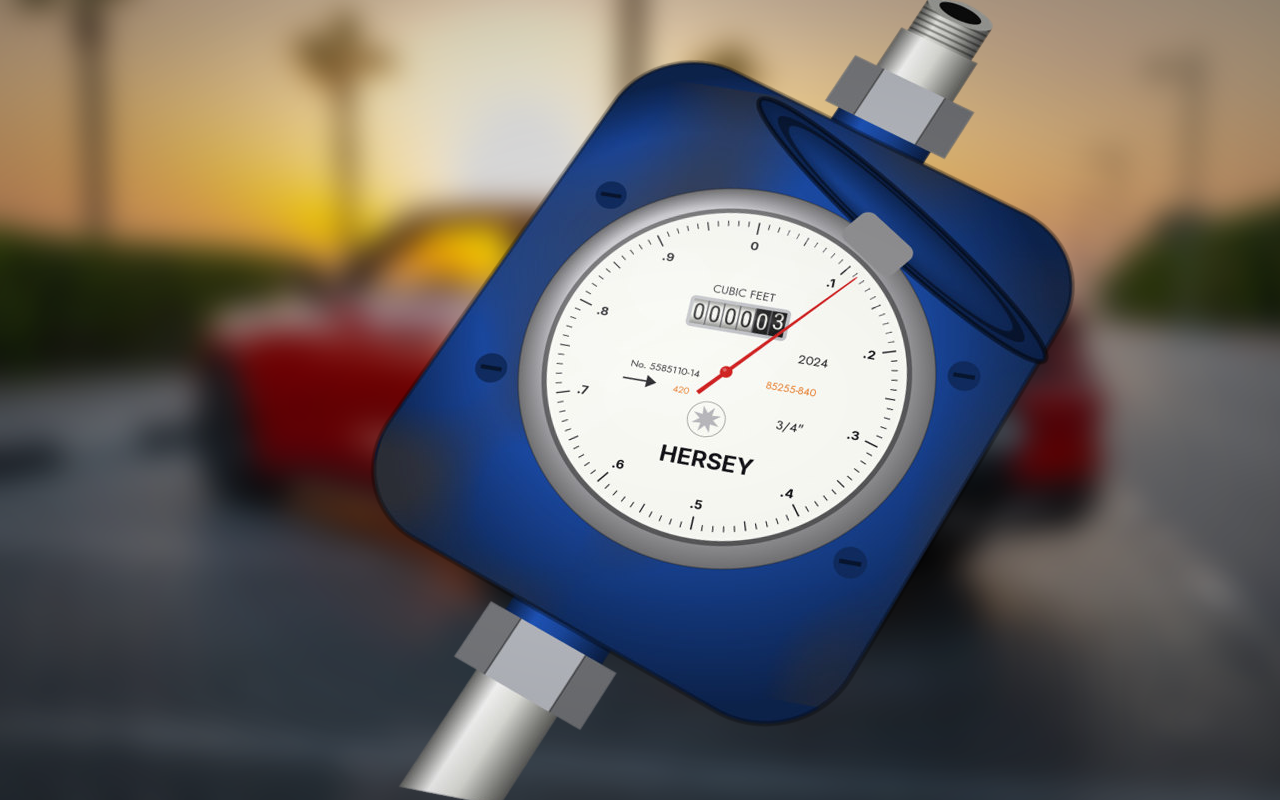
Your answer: 3.11 ft³
